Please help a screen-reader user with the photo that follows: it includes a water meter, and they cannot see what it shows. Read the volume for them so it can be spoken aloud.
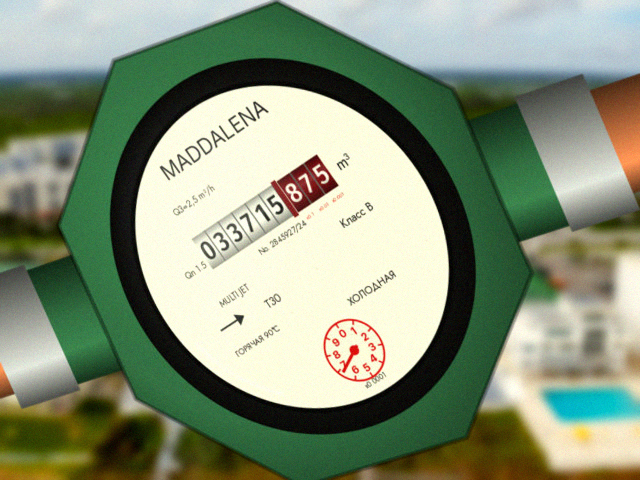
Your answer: 33715.8756 m³
